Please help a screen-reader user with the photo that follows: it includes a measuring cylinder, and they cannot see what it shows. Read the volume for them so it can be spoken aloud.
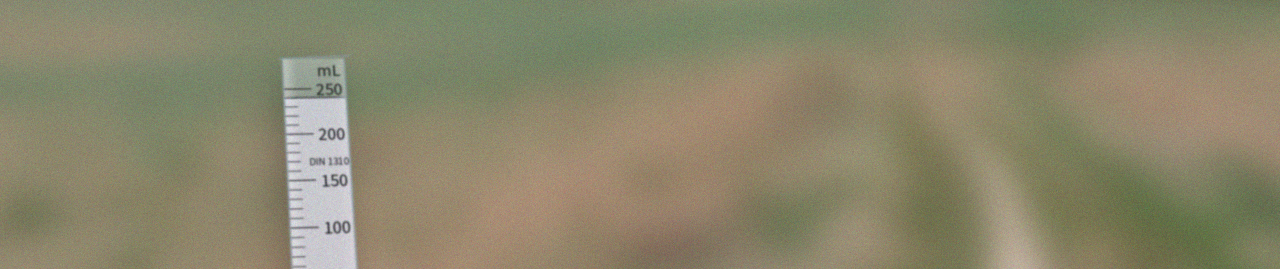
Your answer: 240 mL
